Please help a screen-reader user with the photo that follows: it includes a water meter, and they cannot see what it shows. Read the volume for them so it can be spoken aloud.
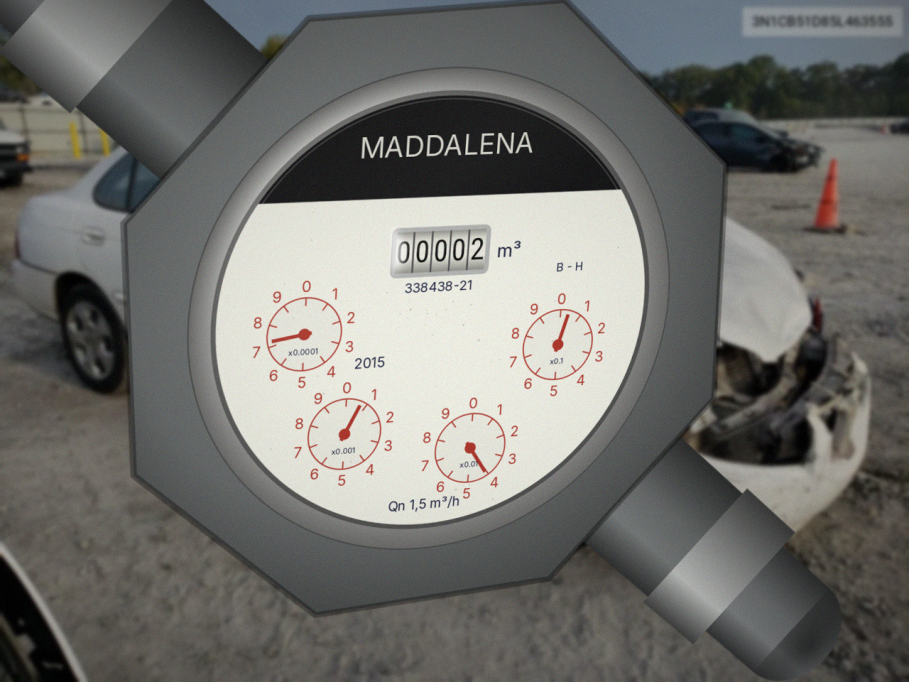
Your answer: 2.0407 m³
